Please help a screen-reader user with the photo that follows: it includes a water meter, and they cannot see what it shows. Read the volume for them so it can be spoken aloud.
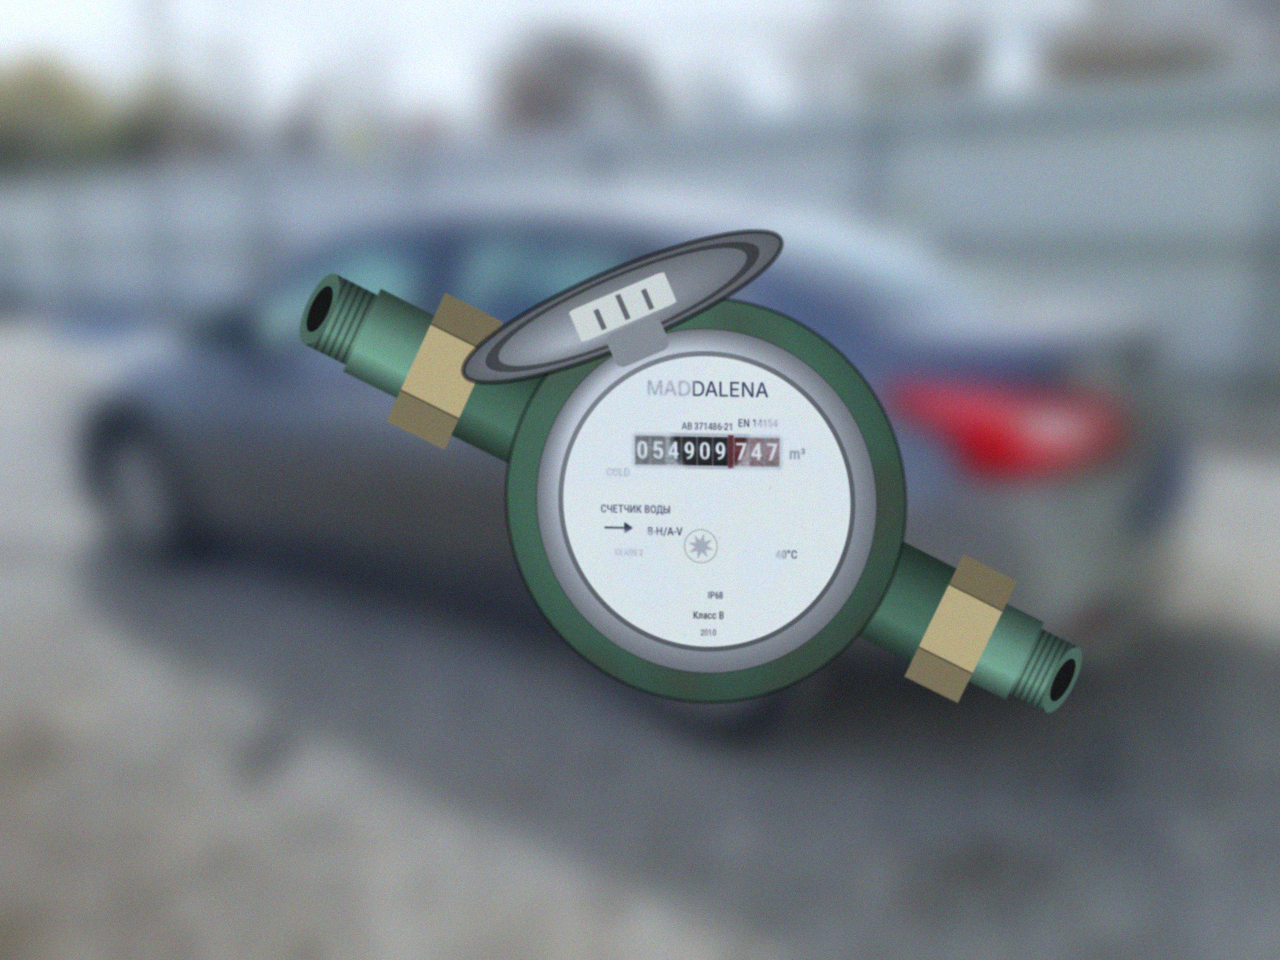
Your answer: 54909.747 m³
